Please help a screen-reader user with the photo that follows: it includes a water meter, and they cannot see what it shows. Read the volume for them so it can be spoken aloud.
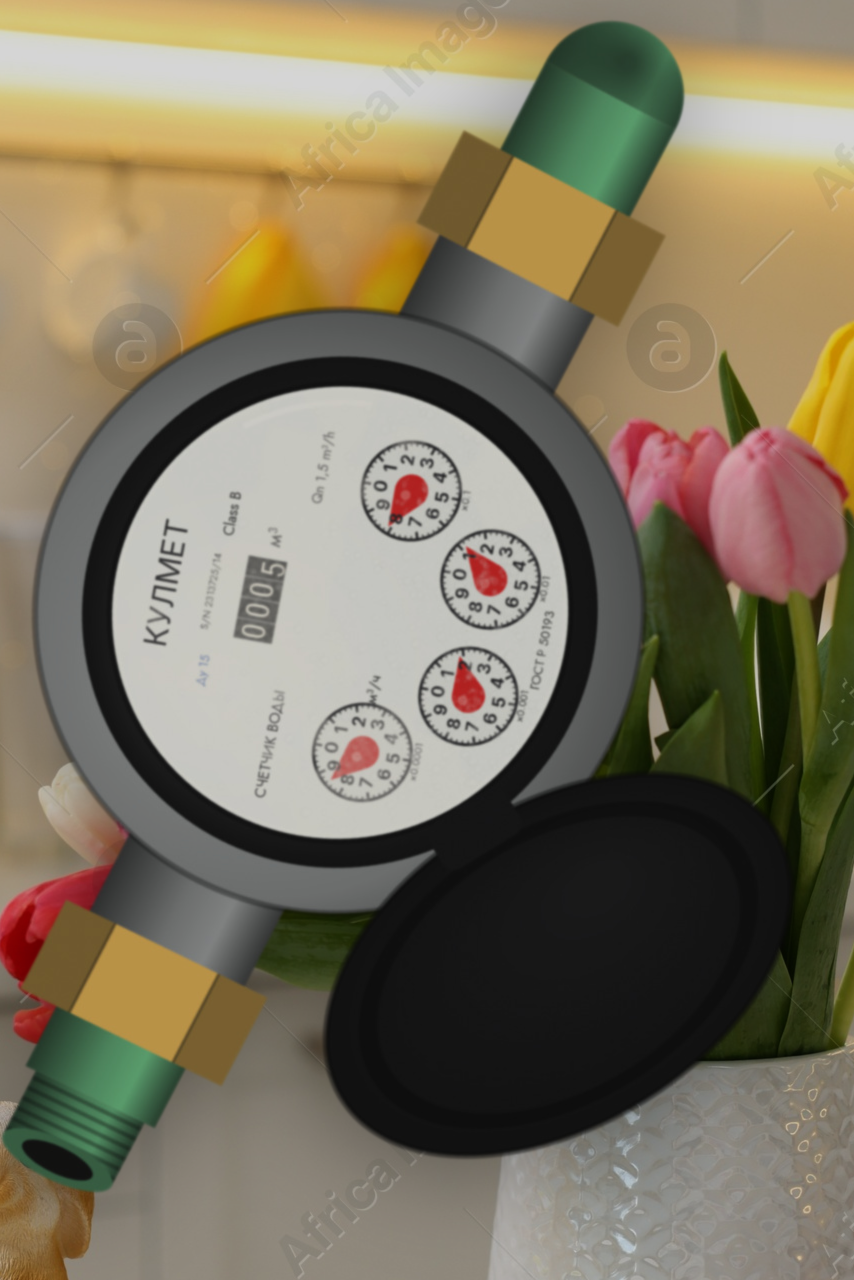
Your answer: 4.8118 m³
